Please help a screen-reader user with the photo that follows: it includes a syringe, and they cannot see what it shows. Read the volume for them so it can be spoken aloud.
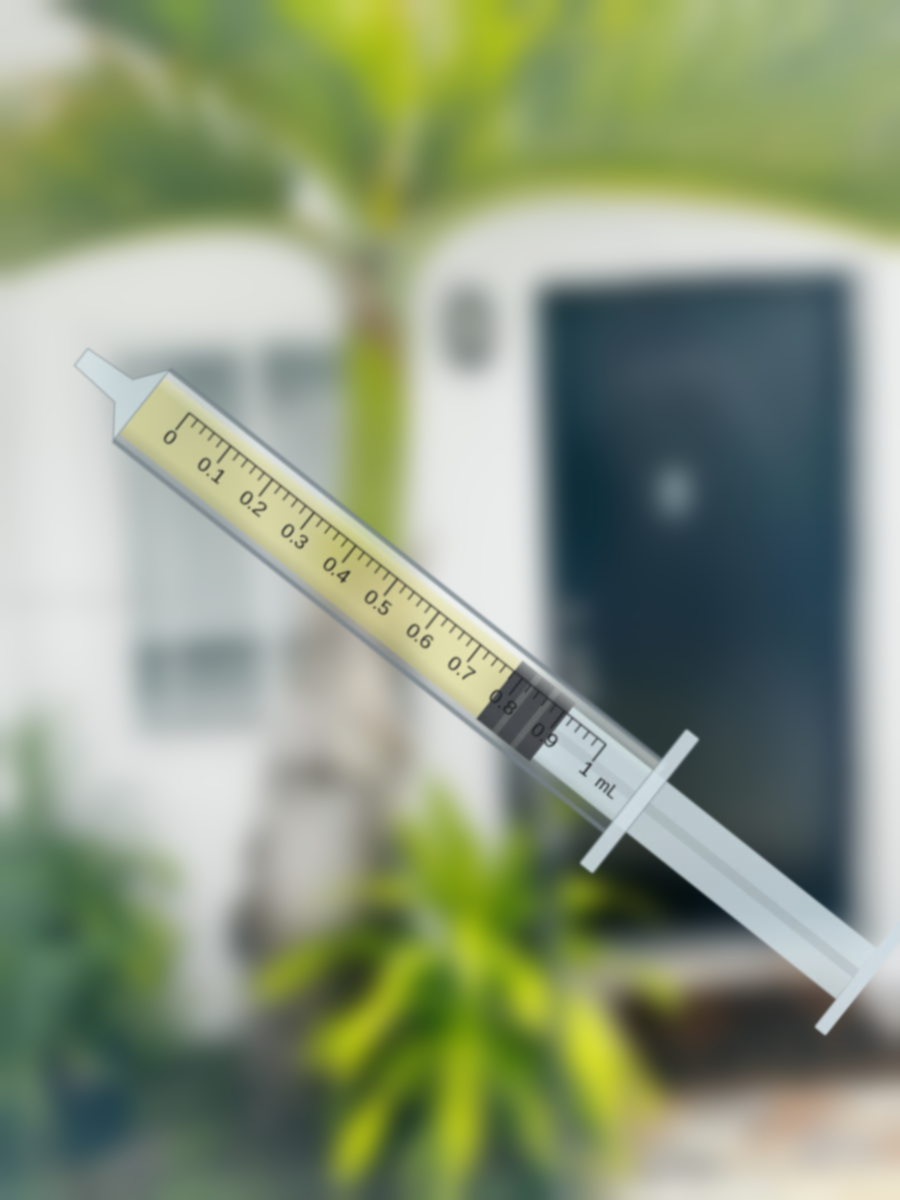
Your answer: 0.78 mL
